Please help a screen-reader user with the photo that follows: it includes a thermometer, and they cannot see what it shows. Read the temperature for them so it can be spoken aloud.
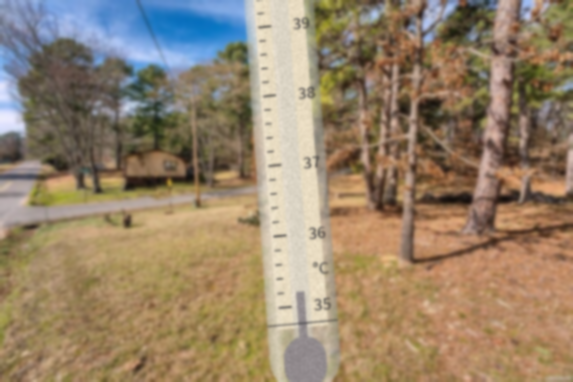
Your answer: 35.2 °C
